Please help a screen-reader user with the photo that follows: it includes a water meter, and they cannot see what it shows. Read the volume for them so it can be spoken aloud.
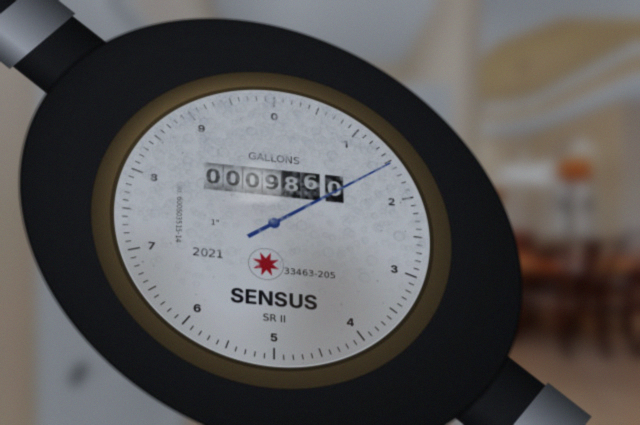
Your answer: 9861.5 gal
